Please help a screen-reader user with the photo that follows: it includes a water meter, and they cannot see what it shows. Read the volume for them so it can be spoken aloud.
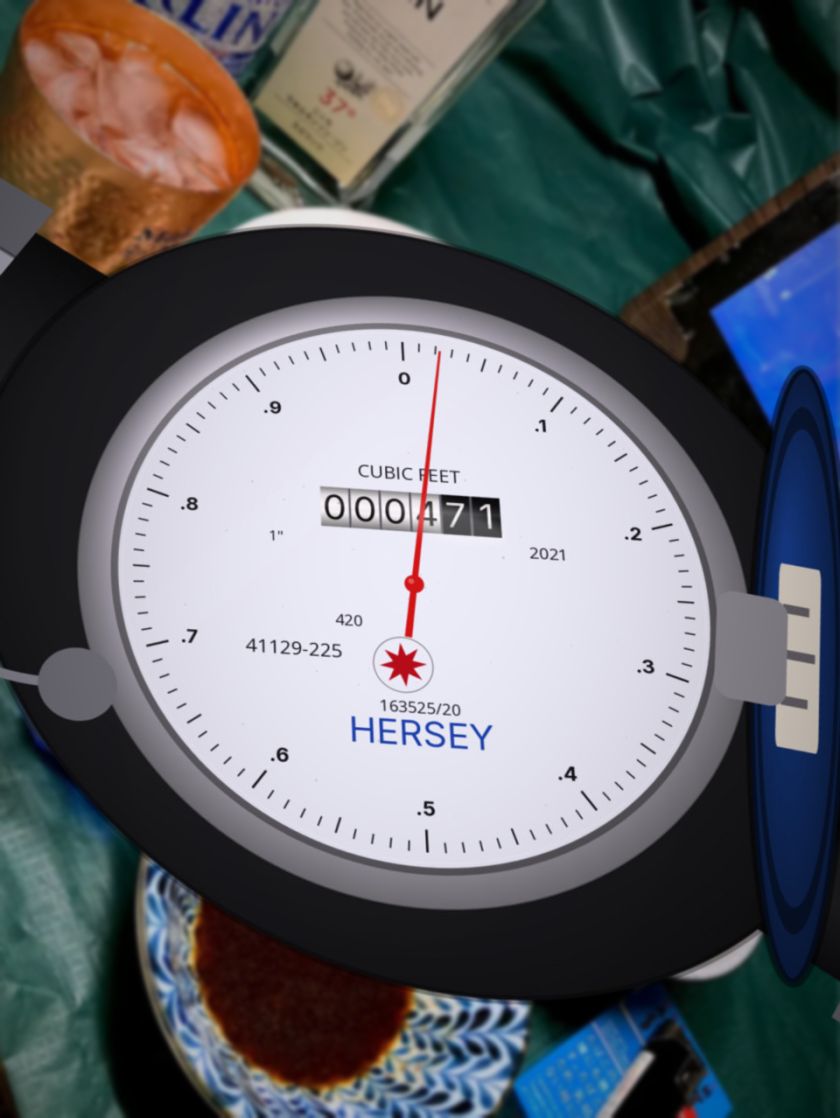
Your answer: 471.02 ft³
